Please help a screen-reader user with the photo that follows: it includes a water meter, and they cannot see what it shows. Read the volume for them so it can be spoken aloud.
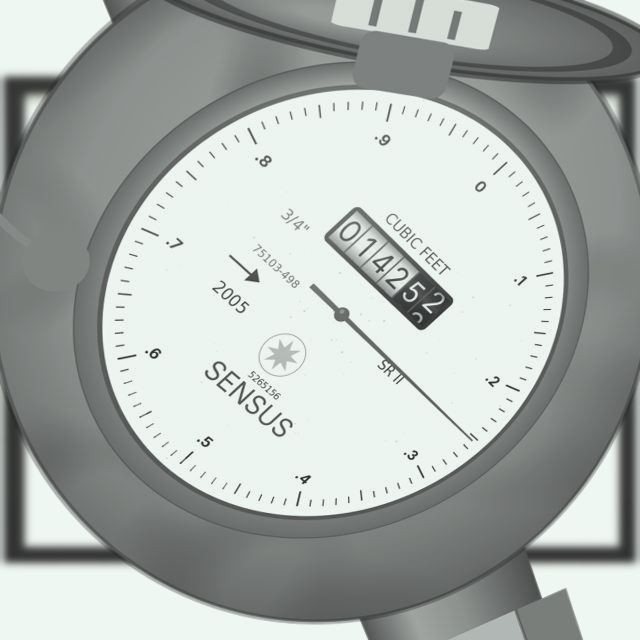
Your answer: 14252.25 ft³
